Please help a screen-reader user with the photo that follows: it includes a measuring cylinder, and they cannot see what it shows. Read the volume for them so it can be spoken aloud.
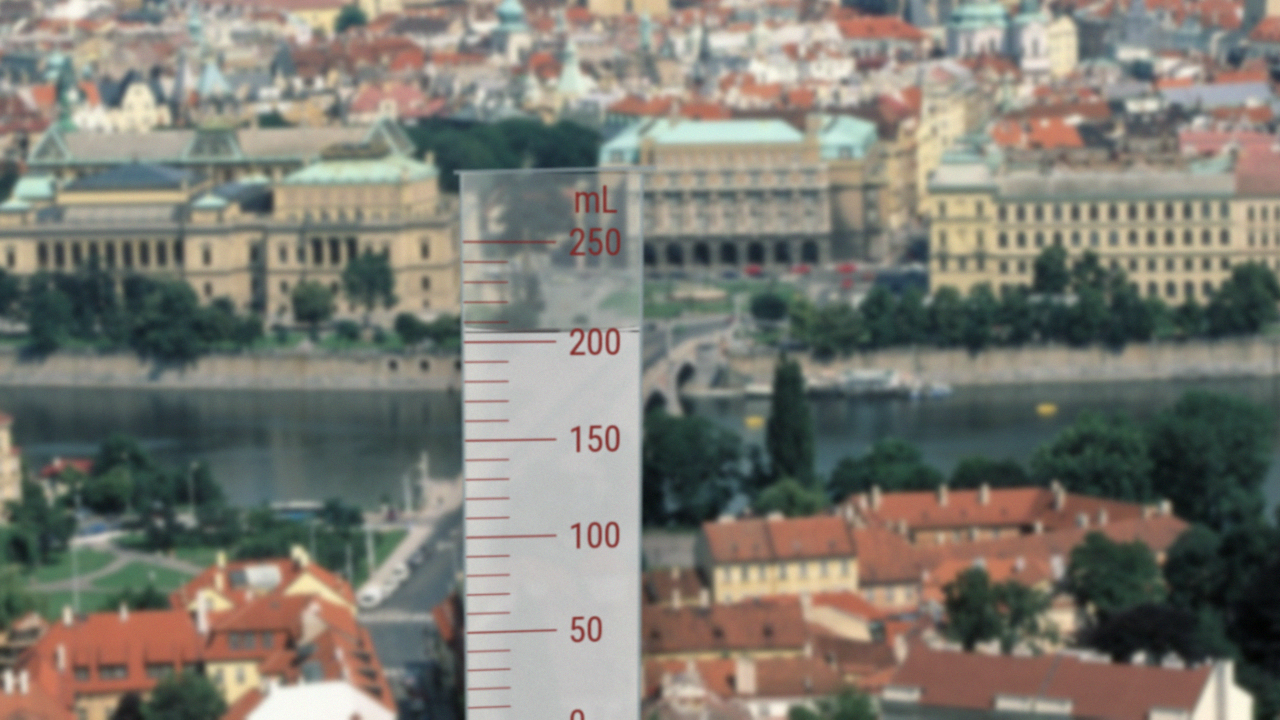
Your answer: 205 mL
